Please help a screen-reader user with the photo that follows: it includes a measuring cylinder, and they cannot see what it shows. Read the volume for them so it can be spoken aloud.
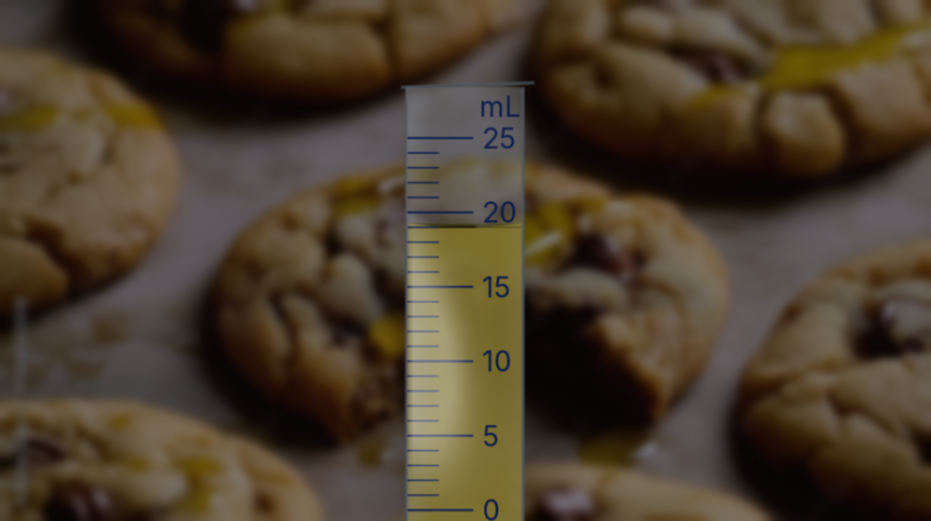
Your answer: 19 mL
